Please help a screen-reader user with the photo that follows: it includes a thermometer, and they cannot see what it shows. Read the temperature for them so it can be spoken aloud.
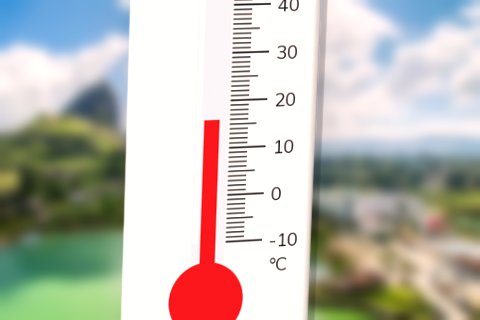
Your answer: 16 °C
